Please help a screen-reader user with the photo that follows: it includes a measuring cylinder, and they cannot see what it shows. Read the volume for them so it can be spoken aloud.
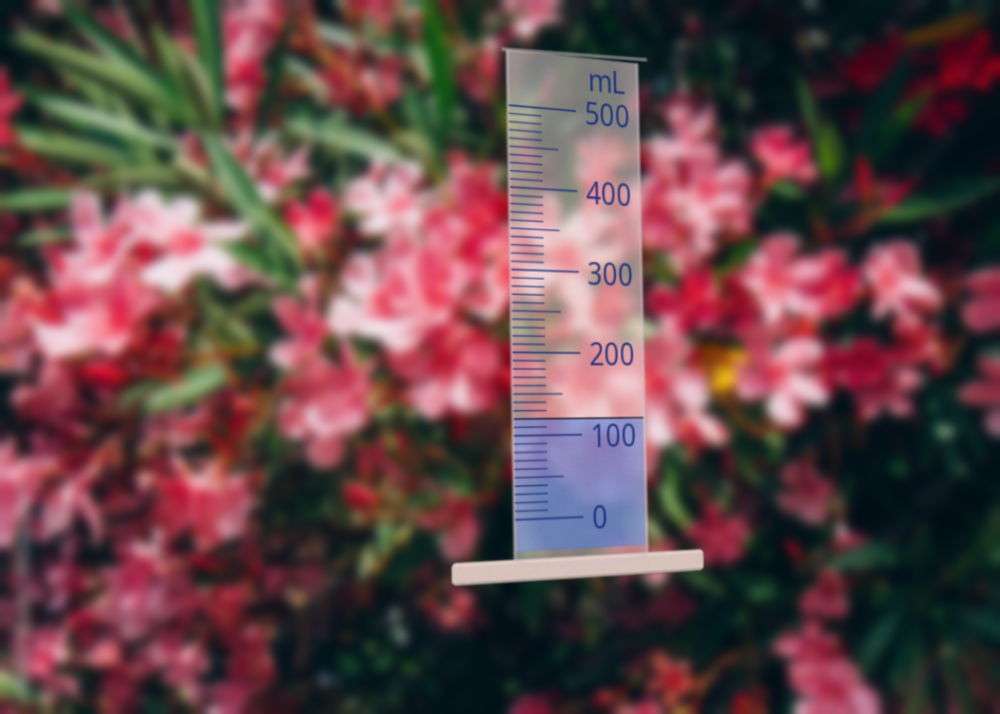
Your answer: 120 mL
